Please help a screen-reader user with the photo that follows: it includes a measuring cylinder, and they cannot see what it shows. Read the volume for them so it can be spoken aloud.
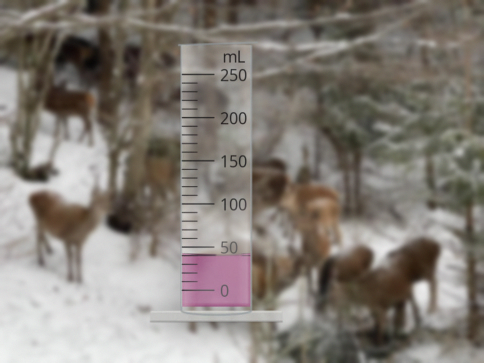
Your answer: 40 mL
